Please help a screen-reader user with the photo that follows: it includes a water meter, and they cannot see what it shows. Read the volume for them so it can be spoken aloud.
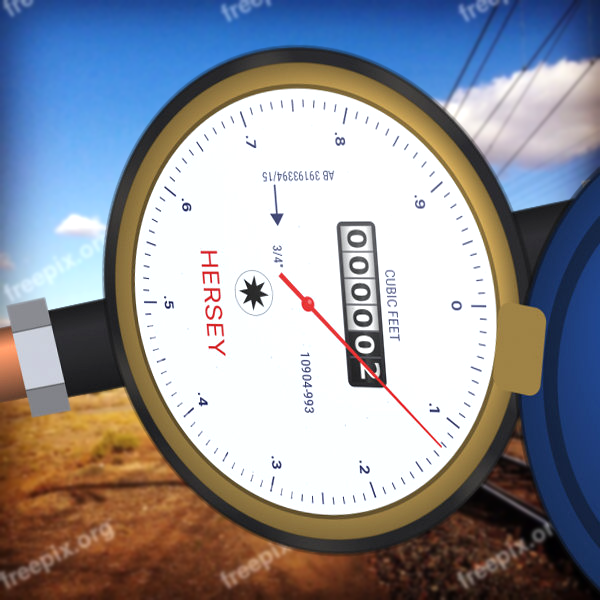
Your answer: 2.12 ft³
